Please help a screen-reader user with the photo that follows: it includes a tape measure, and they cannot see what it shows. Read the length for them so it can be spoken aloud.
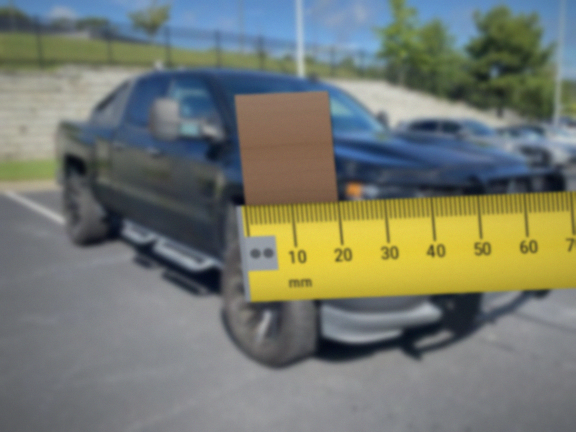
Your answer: 20 mm
